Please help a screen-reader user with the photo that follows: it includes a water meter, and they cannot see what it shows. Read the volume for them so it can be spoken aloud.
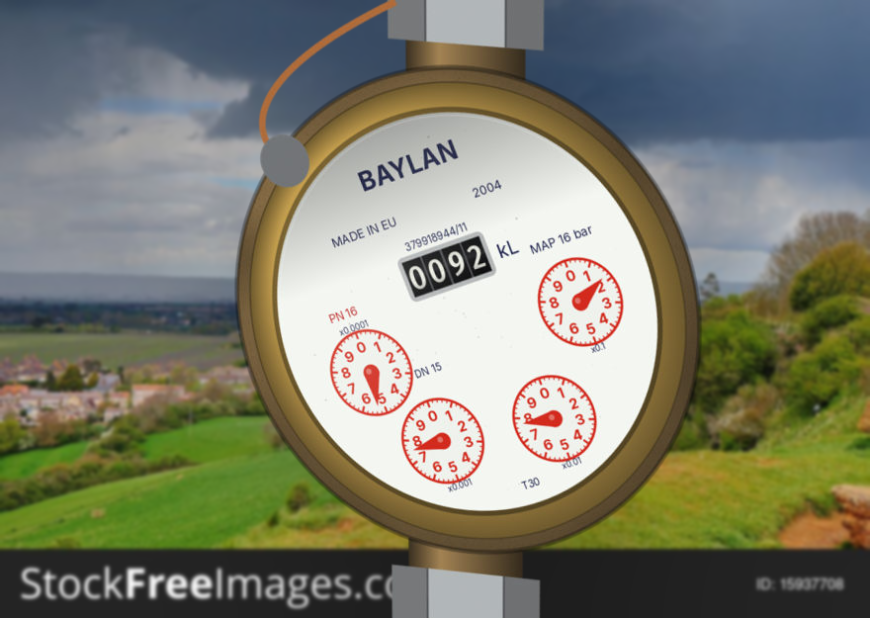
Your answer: 92.1775 kL
